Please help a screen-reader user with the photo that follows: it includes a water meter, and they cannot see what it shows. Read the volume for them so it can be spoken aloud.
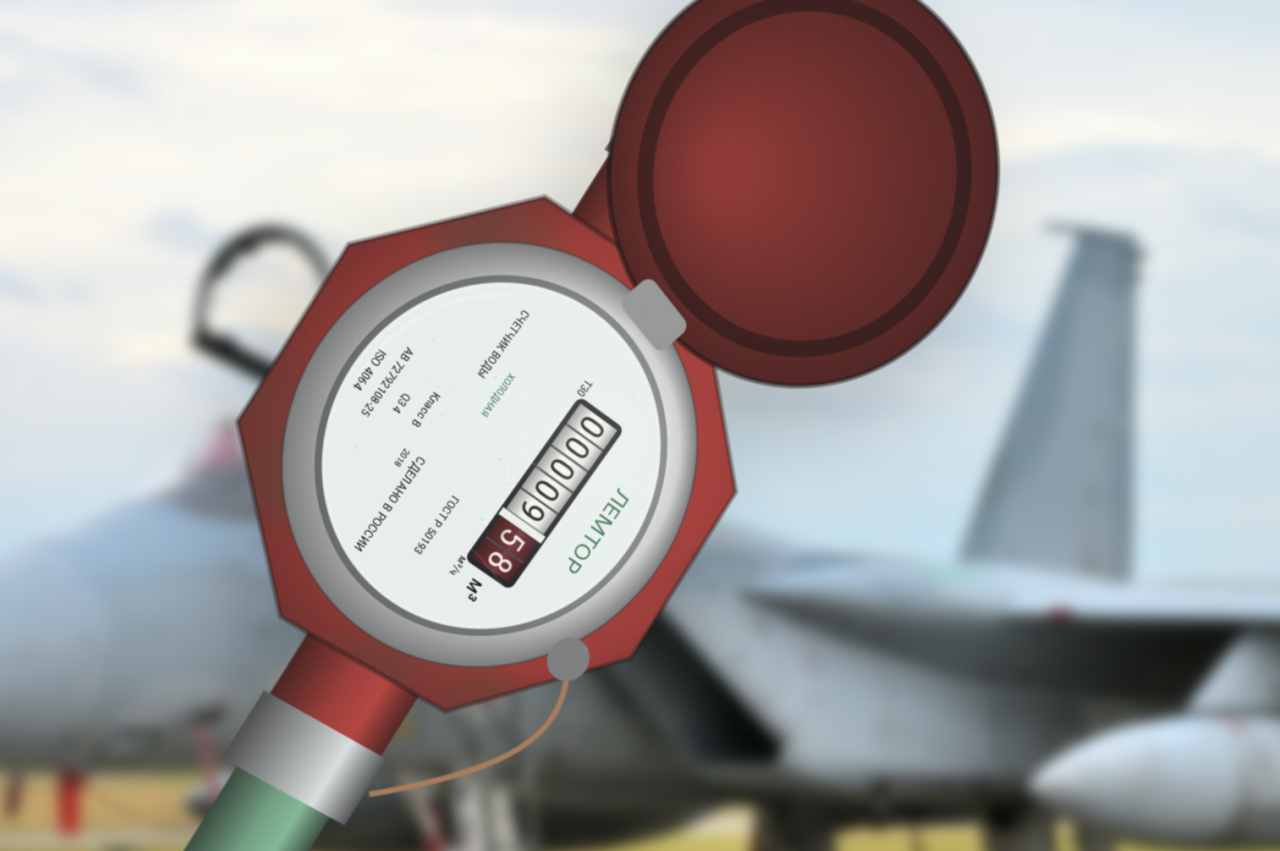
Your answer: 9.58 m³
